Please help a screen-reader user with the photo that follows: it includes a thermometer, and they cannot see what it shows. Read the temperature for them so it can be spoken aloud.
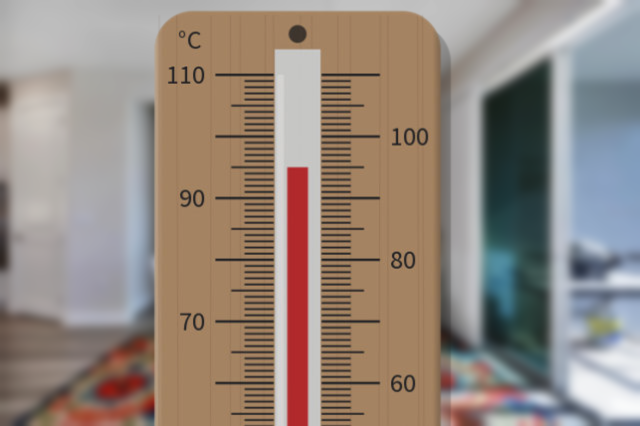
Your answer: 95 °C
